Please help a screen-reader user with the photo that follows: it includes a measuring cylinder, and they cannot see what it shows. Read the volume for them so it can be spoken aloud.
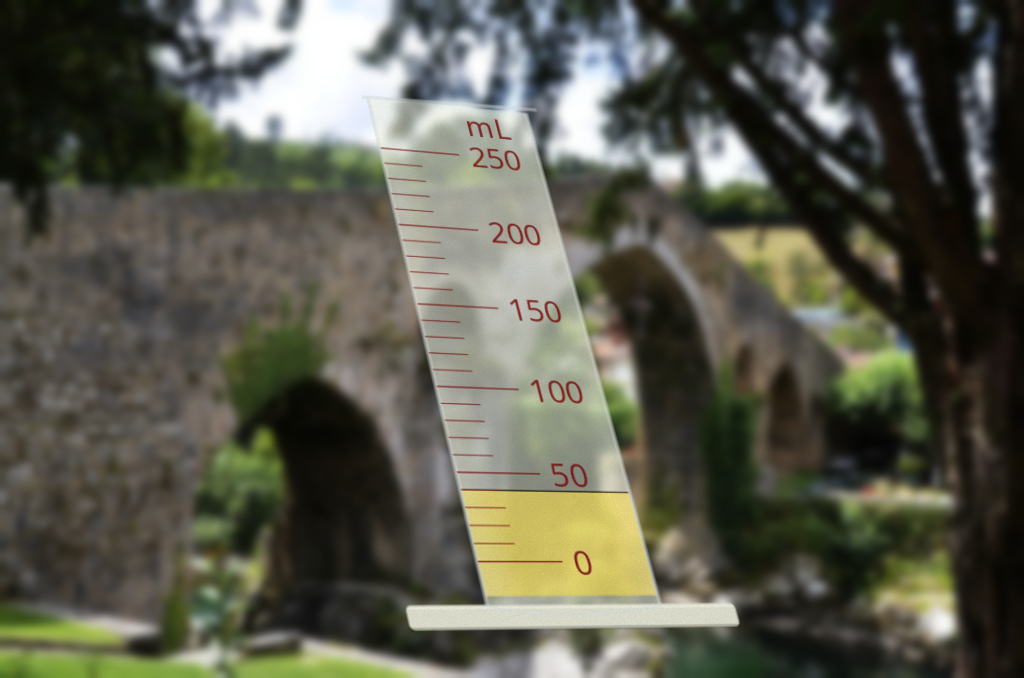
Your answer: 40 mL
